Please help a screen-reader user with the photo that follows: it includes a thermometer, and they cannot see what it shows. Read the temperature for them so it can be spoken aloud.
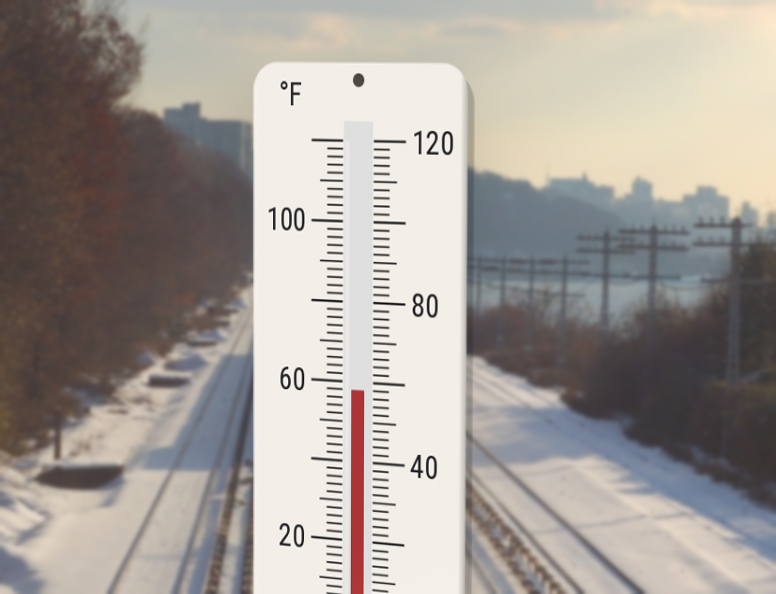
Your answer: 58 °F
